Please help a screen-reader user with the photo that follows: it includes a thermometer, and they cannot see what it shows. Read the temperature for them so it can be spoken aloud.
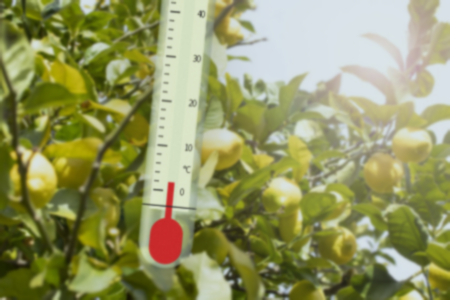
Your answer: 2 °C
